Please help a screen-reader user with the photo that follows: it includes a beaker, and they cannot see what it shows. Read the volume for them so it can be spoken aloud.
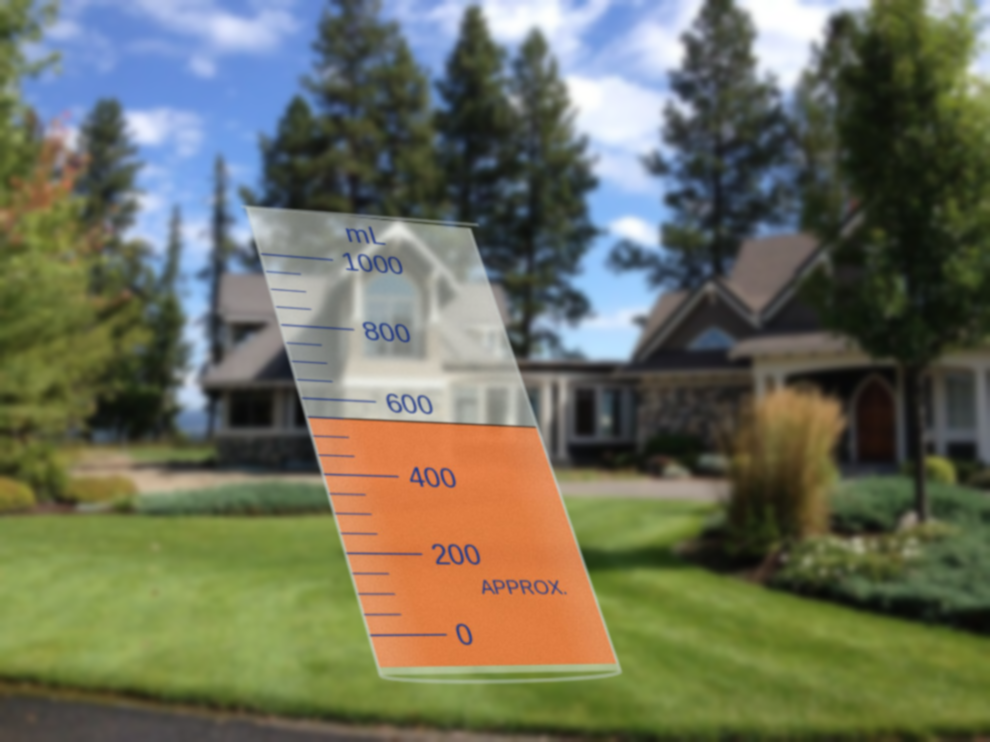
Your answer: 550 mL
